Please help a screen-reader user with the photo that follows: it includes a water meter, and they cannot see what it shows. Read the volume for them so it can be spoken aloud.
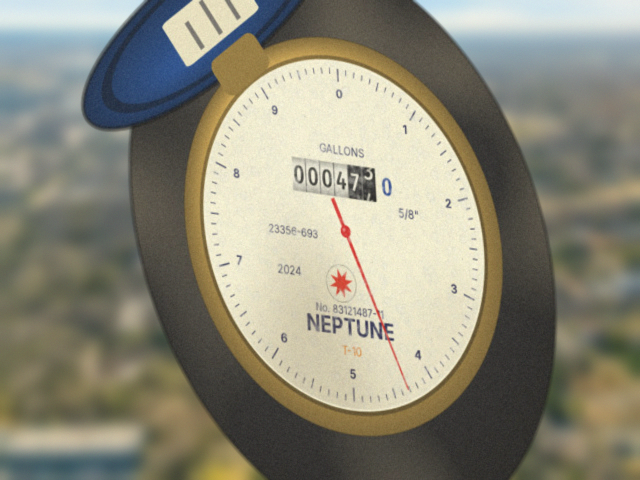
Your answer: 4734.3 gal
